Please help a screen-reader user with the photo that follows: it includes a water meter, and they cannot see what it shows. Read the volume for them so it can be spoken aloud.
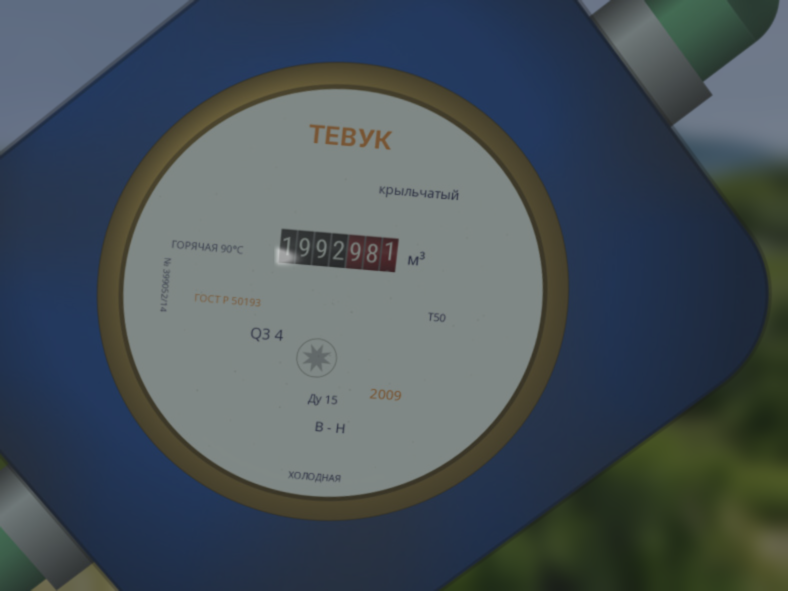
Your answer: 1992.981 m³
